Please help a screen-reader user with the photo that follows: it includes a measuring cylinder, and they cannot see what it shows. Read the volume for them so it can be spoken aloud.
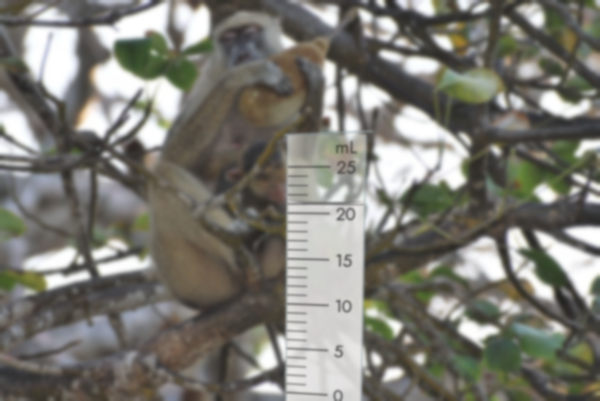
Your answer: 21 mL
